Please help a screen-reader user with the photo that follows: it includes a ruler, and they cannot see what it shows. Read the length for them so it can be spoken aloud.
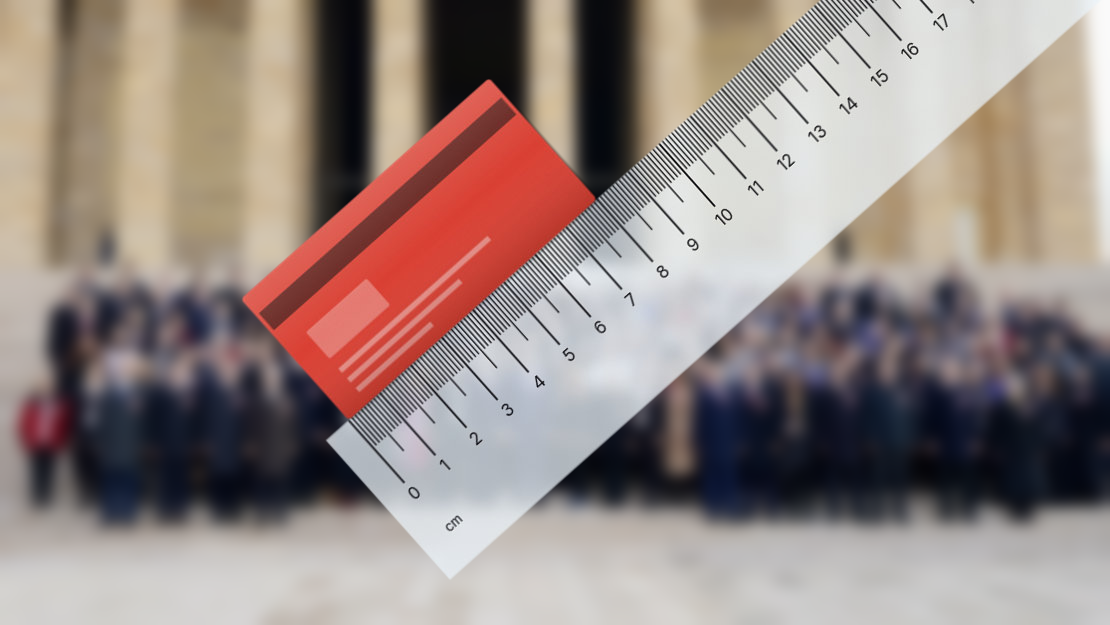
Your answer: 8 cm
